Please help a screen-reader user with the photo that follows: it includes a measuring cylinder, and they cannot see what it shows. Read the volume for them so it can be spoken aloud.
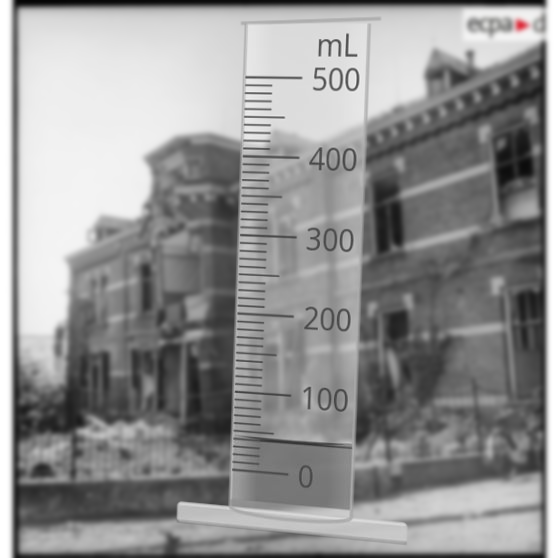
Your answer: 40 mL
